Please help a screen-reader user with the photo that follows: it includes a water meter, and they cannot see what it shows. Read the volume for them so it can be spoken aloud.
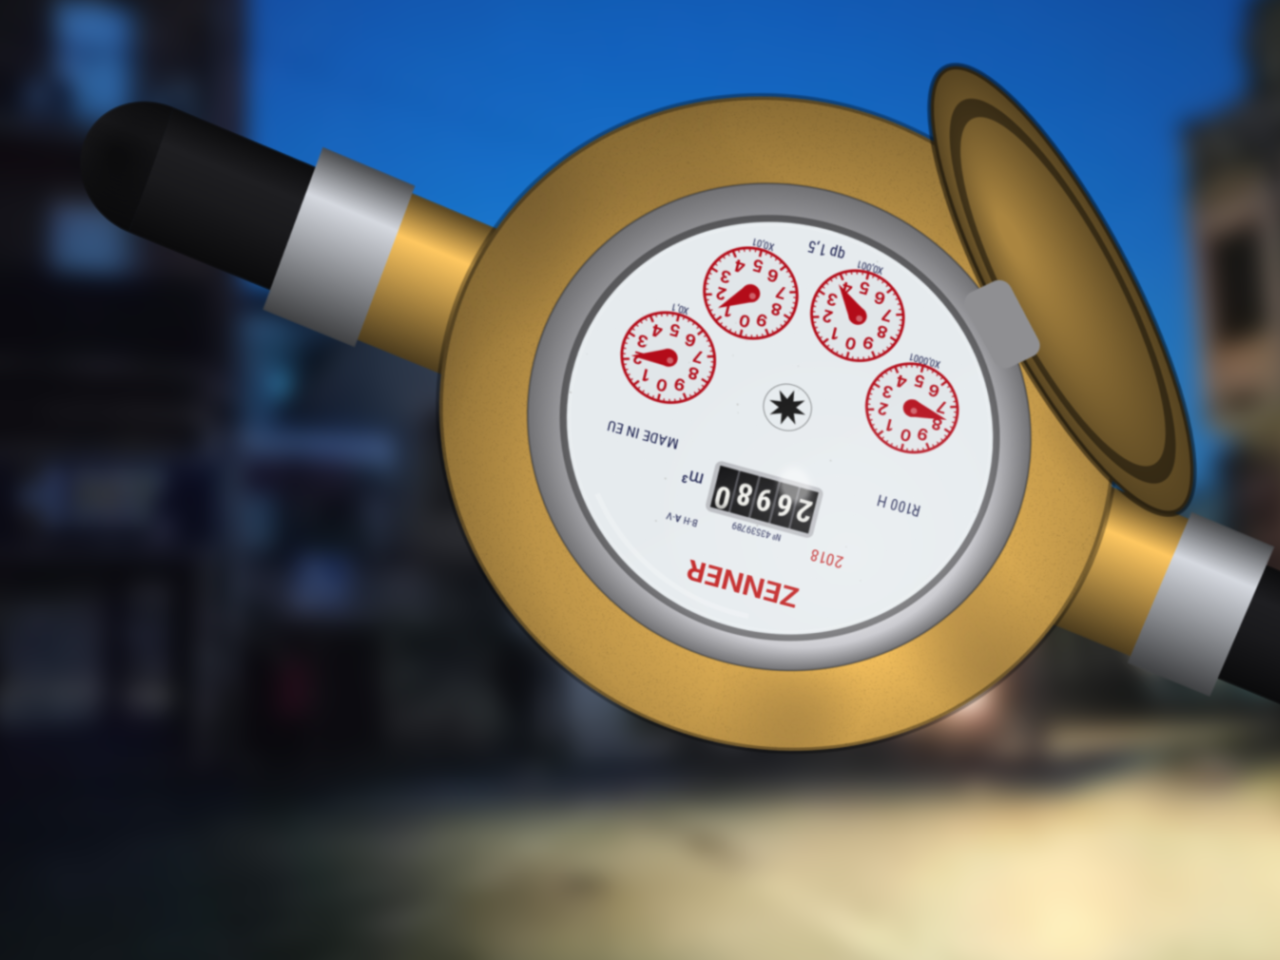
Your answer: 26980.2137 m³
